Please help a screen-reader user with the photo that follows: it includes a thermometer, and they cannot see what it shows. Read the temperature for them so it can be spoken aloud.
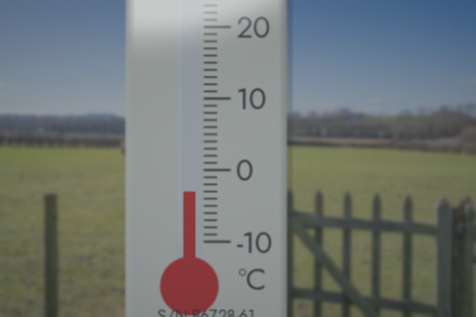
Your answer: -3 °C
